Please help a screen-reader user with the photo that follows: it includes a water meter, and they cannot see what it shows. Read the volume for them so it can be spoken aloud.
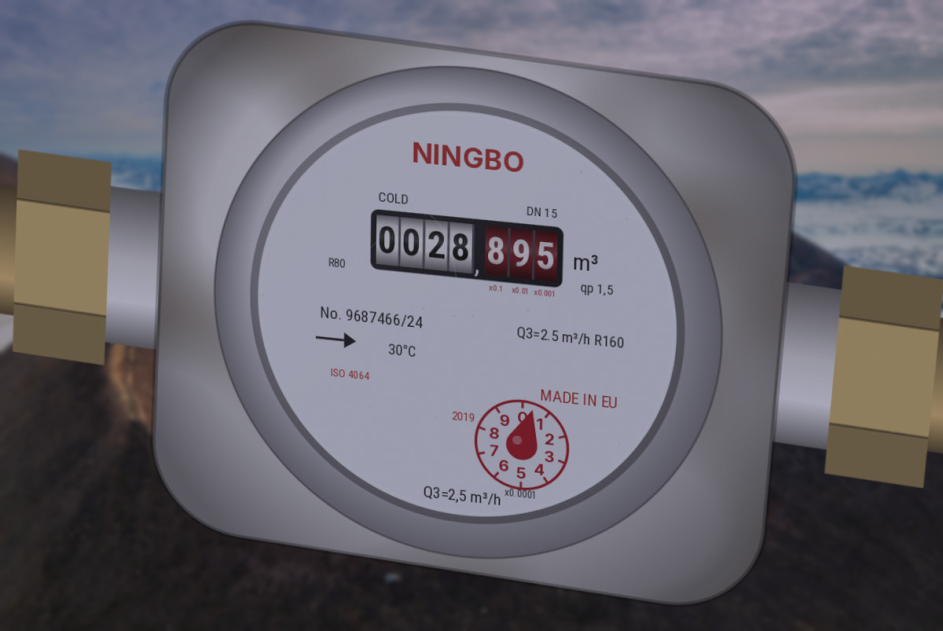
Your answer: 28.8950 m³
